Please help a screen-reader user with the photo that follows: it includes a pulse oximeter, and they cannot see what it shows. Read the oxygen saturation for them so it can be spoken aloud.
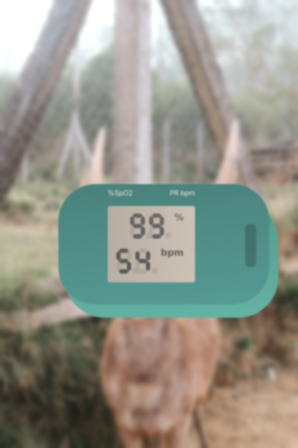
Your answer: 99 %
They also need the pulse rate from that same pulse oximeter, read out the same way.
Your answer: 54 bpm
